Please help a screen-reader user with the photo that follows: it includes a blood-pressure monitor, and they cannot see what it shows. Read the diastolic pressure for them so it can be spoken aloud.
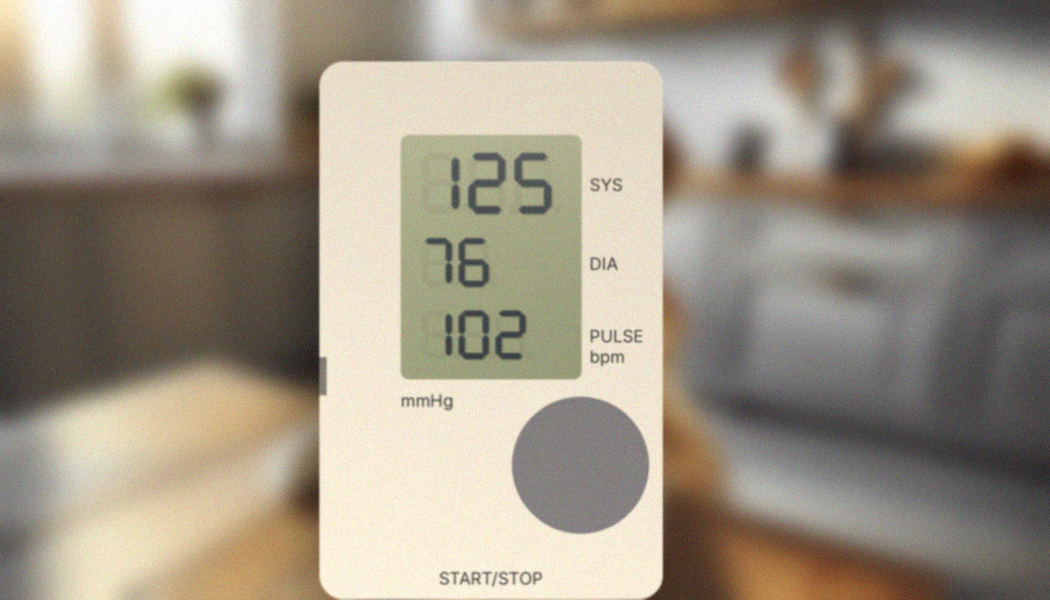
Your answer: 76 mmHg
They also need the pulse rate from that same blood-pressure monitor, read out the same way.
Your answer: 102 bpm
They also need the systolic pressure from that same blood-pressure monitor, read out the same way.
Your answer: 125 mmHg
